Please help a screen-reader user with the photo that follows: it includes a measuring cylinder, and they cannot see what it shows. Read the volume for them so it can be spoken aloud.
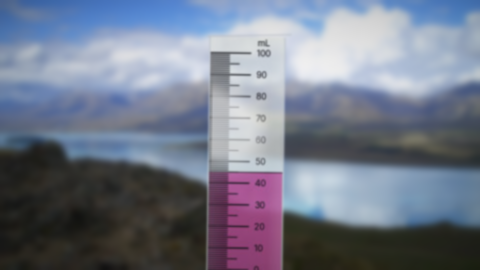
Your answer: 45 mL
